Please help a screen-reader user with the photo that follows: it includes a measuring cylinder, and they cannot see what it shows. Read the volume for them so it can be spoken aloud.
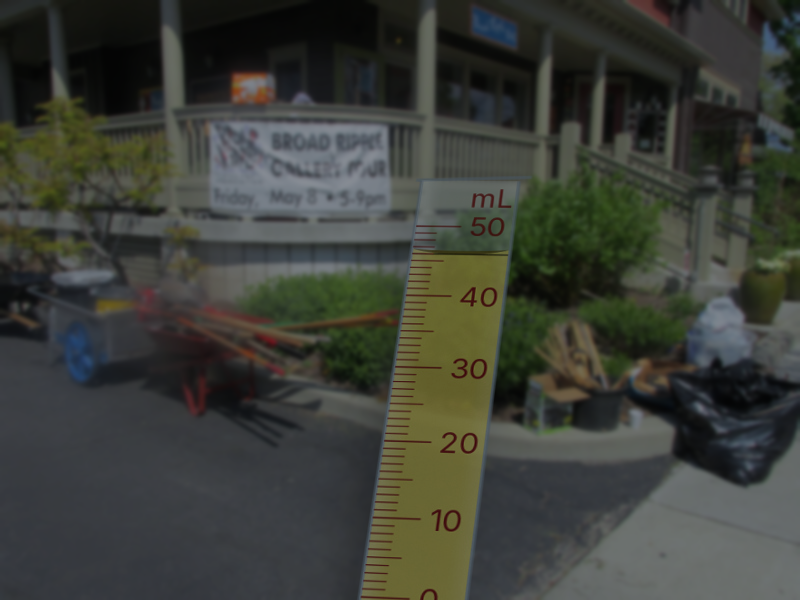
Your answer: 46 mL
